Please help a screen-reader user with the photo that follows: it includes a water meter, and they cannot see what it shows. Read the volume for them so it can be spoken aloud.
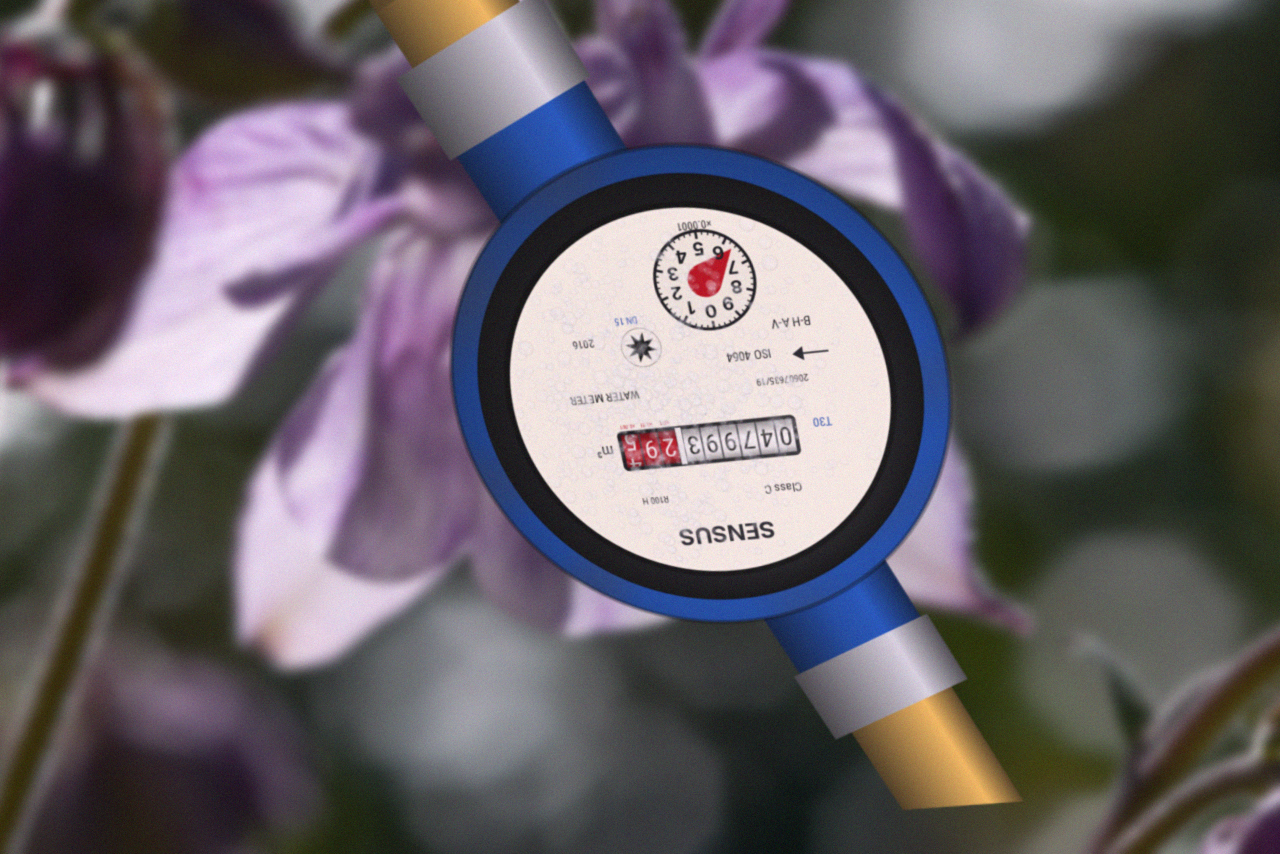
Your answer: 47993.2946 m³
